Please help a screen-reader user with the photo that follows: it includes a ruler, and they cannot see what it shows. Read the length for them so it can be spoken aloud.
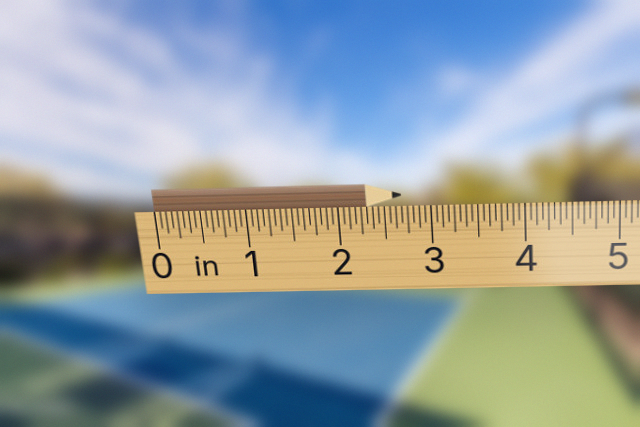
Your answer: 2.6875 in
